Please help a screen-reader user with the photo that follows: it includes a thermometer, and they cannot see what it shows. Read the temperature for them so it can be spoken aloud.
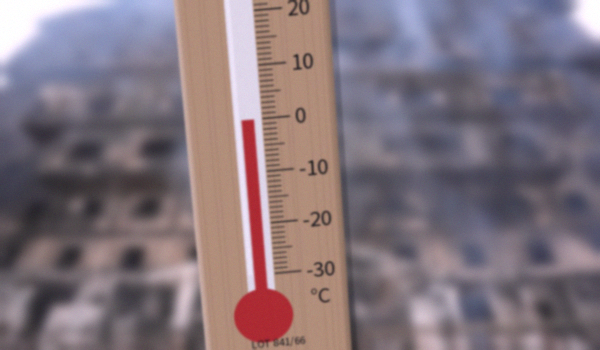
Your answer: 0 °C
